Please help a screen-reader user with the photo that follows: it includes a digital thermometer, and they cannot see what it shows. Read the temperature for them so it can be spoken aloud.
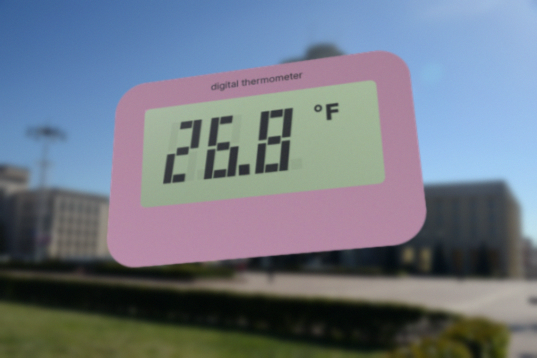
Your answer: 26.8 °F
